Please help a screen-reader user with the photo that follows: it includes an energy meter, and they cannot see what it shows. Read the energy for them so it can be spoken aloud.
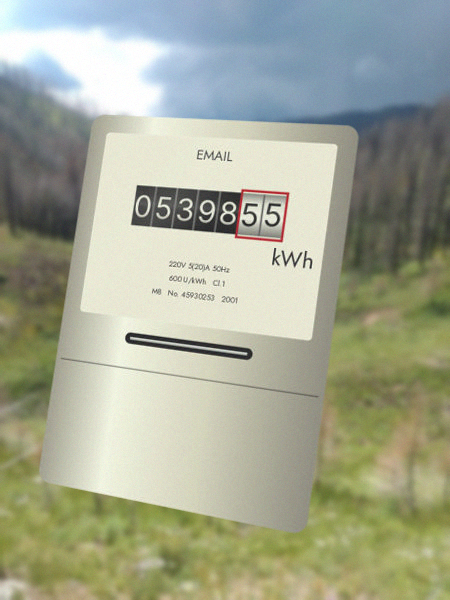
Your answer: 5398.55 kWh
